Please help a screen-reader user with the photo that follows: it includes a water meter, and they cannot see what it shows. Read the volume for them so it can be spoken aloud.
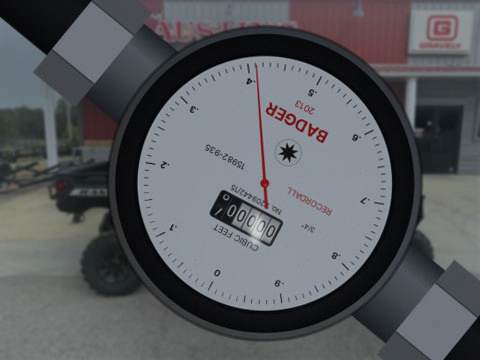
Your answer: 7.41 ft³
